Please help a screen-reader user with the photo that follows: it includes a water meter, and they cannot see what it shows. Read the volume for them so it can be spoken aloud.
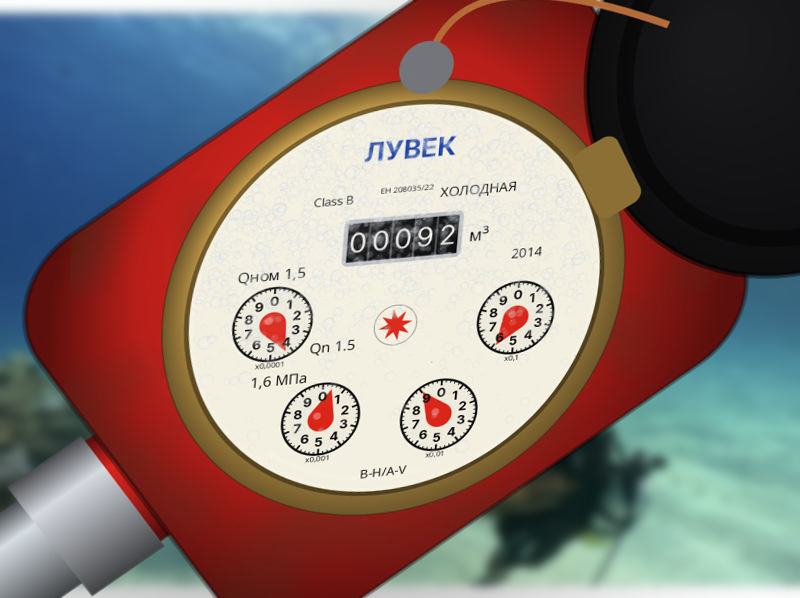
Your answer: 92.5904 m³
